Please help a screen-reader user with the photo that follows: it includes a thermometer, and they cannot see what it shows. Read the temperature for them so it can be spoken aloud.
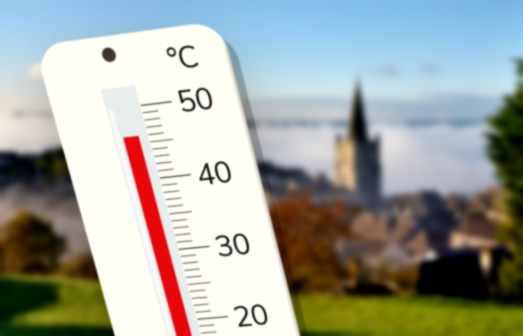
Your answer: 46 °C
